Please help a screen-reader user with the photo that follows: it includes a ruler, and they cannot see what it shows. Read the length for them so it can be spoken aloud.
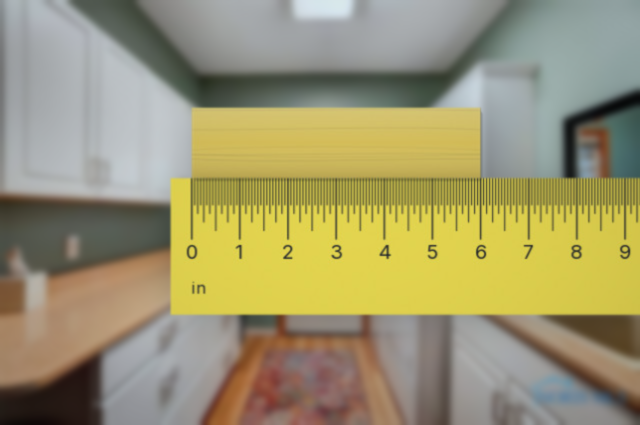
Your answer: 6 in
